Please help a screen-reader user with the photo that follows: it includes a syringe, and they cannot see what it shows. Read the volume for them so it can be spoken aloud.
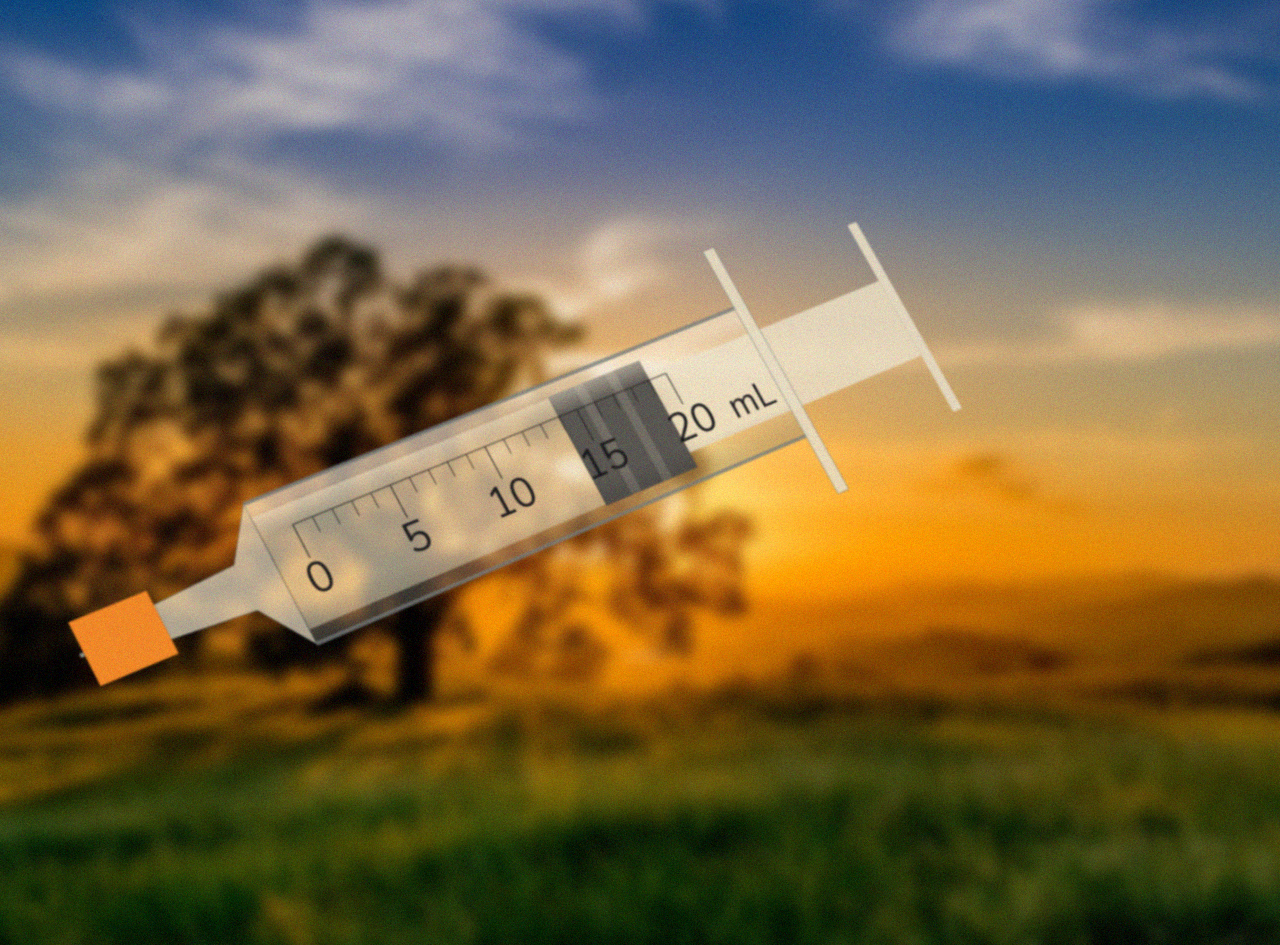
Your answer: 14 mL
